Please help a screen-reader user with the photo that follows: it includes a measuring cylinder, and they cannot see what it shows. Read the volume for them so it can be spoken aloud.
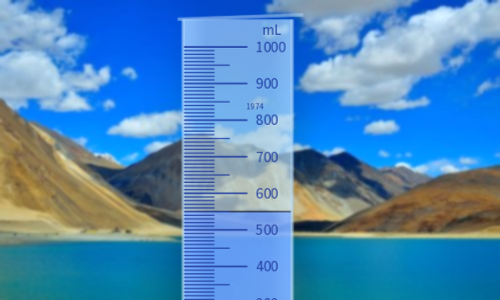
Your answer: 550 mL
